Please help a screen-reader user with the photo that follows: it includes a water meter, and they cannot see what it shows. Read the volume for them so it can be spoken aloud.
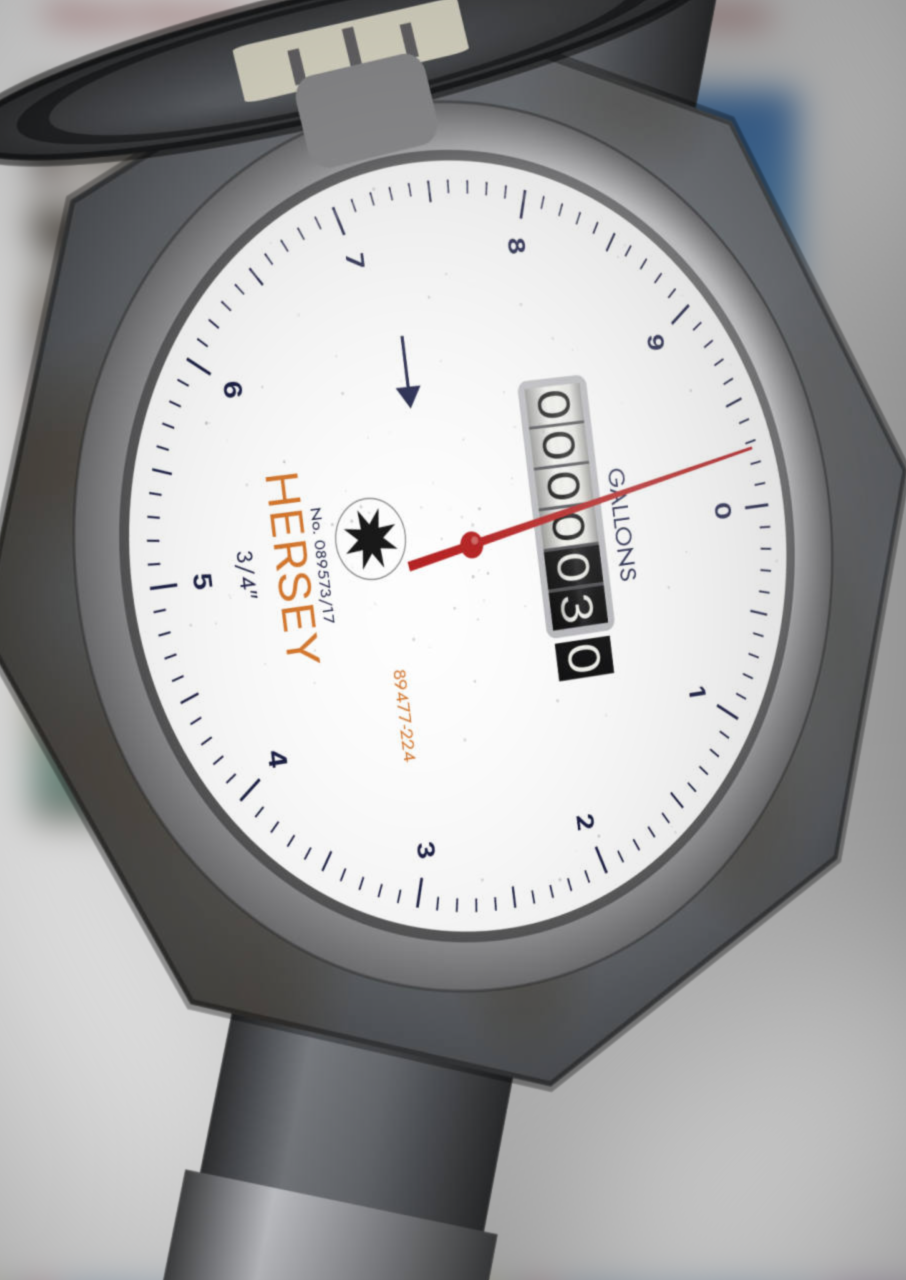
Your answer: 29.7 gal
